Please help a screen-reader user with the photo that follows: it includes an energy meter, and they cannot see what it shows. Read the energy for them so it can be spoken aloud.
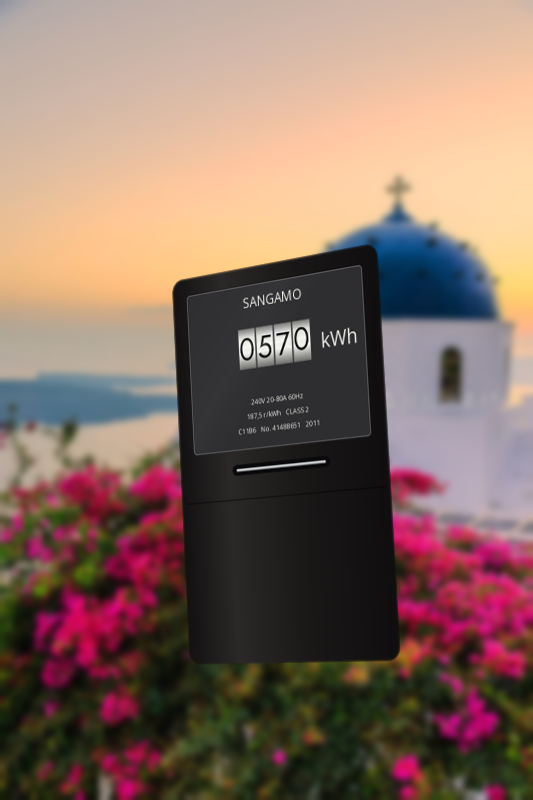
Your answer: 570 kWh
